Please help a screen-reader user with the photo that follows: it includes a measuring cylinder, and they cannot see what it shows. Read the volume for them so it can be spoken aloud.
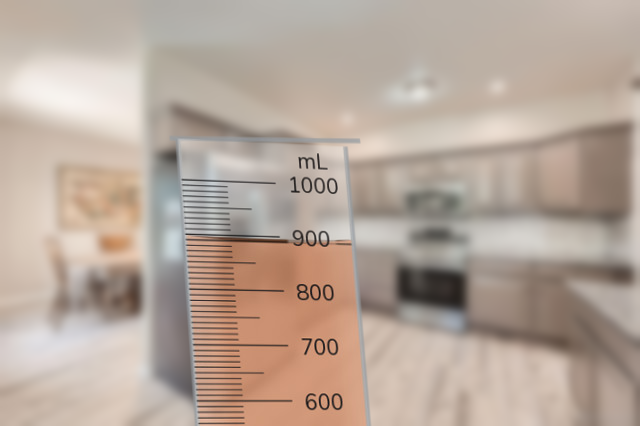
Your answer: 890 mL
